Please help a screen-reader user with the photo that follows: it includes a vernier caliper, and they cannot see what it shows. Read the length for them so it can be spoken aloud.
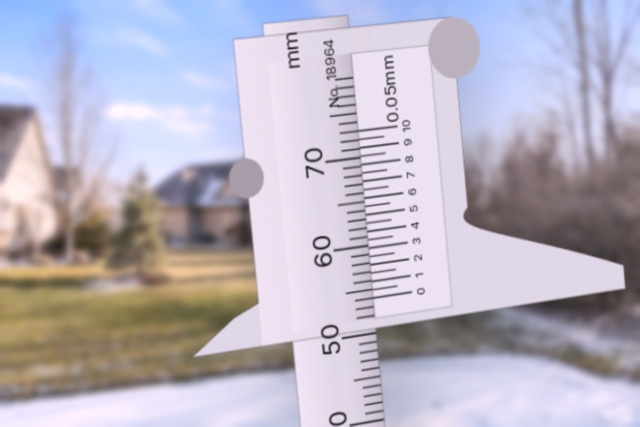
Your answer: 54.0 mm
